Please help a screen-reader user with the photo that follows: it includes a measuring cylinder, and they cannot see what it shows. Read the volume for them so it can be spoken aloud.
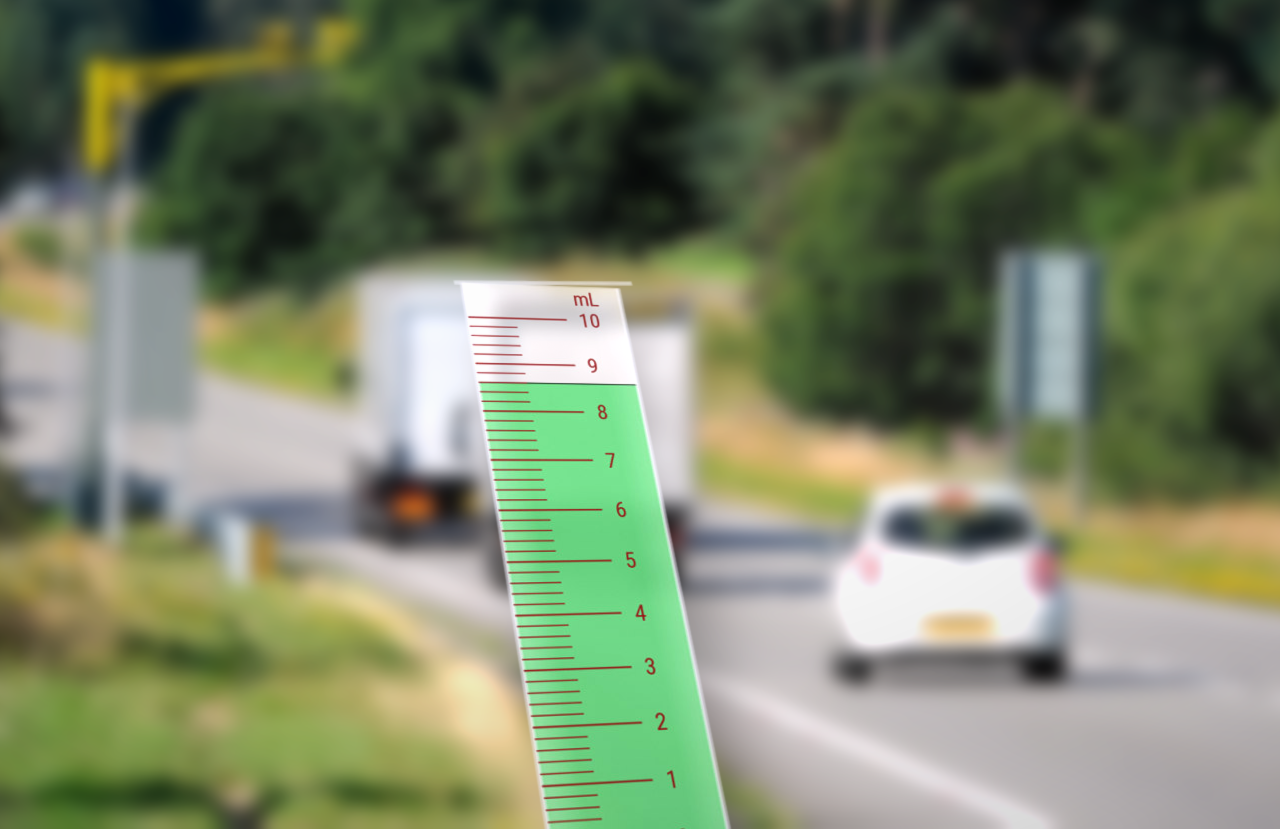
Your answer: 8.6 mL
